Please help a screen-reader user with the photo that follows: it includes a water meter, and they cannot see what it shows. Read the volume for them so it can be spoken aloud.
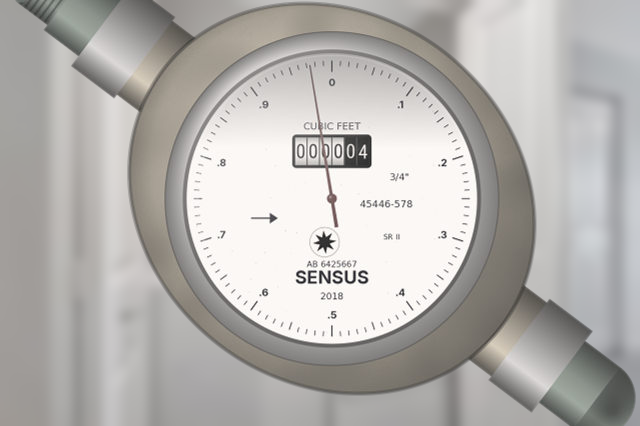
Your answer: 3.97 ft³
